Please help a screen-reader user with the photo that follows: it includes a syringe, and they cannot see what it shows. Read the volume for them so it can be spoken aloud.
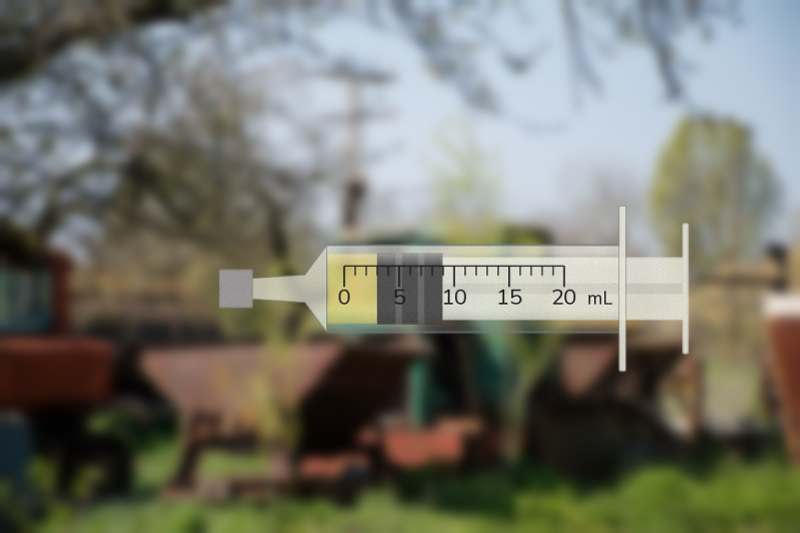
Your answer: 3 mL
